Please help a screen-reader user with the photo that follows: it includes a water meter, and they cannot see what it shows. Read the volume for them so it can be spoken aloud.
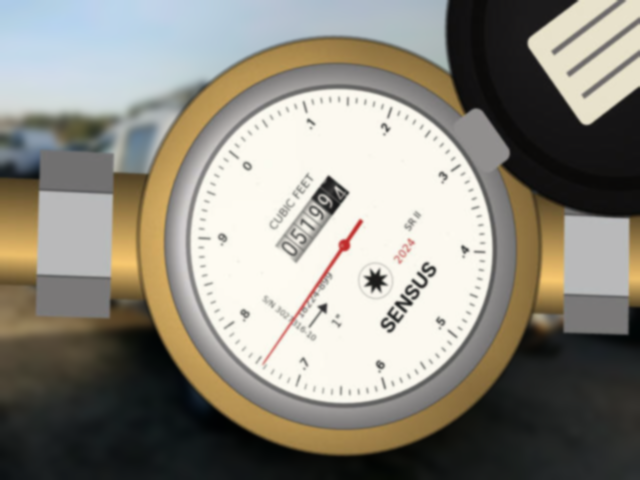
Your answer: 51993.74 ft³
